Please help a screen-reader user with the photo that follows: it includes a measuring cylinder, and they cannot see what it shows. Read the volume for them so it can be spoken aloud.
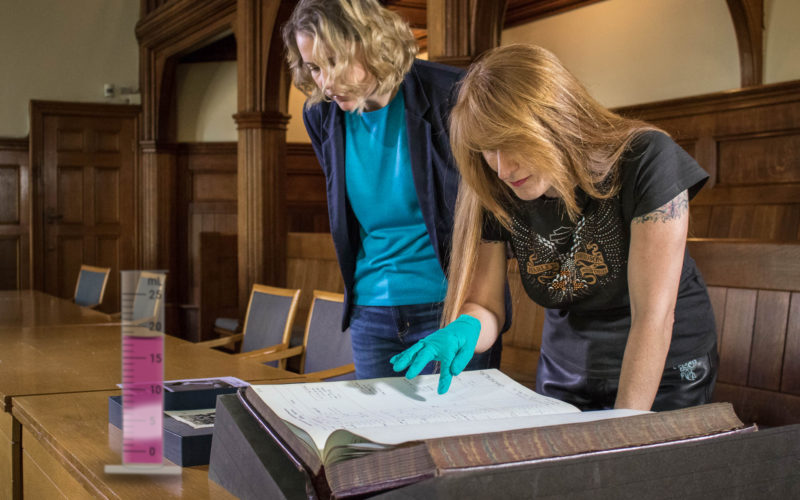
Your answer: 18 mL
